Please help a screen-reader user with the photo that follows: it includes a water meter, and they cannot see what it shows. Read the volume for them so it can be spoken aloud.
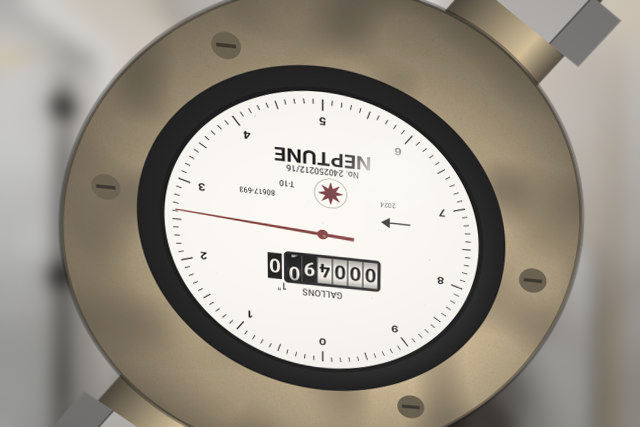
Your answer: 4902.6 gal
